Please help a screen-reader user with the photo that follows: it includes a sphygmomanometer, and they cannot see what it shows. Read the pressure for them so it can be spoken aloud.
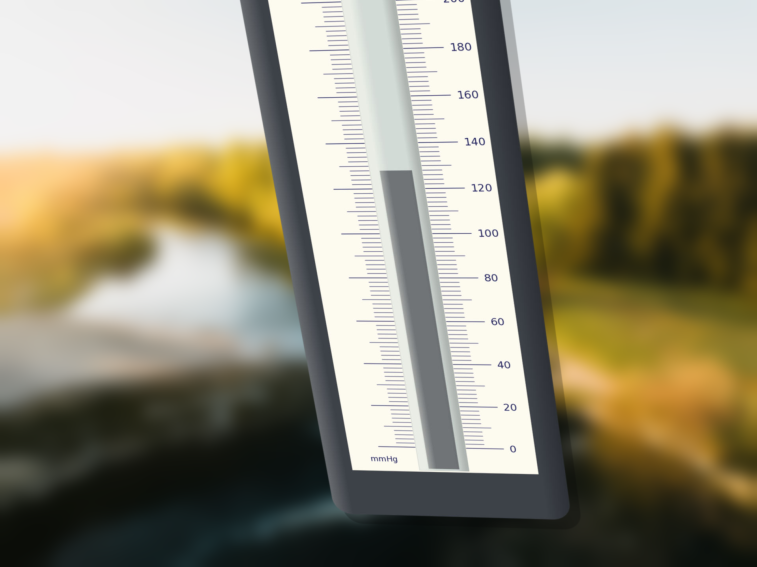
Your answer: 128 mmHg
